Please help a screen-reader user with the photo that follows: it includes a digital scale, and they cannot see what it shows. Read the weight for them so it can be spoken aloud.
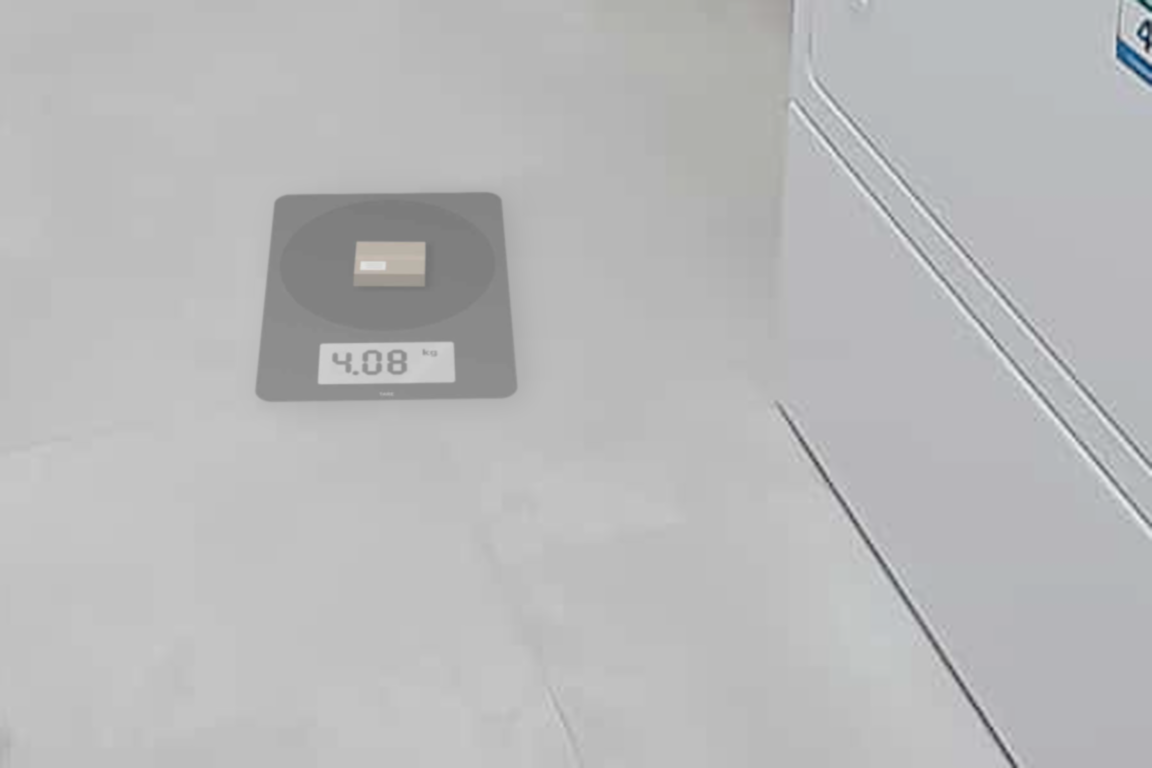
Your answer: 4.08 kg
